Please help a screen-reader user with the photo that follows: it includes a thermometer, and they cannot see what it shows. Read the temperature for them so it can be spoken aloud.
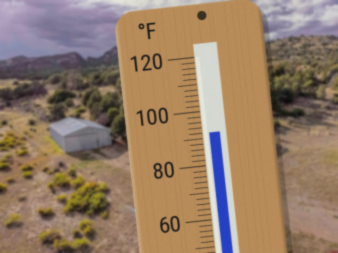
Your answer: 92 °F
